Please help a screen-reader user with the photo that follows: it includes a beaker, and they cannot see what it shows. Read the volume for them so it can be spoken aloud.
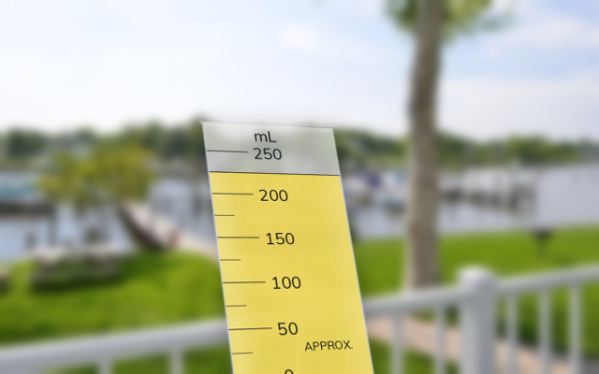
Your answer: 225 mL
